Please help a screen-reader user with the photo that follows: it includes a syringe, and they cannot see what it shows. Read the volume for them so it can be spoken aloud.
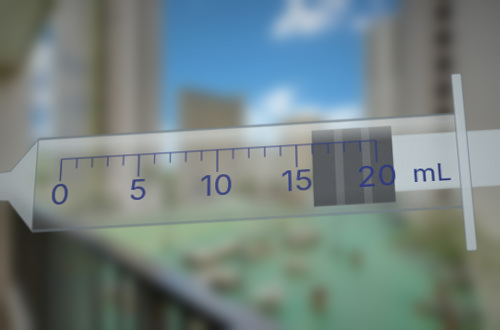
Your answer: 16 mL
